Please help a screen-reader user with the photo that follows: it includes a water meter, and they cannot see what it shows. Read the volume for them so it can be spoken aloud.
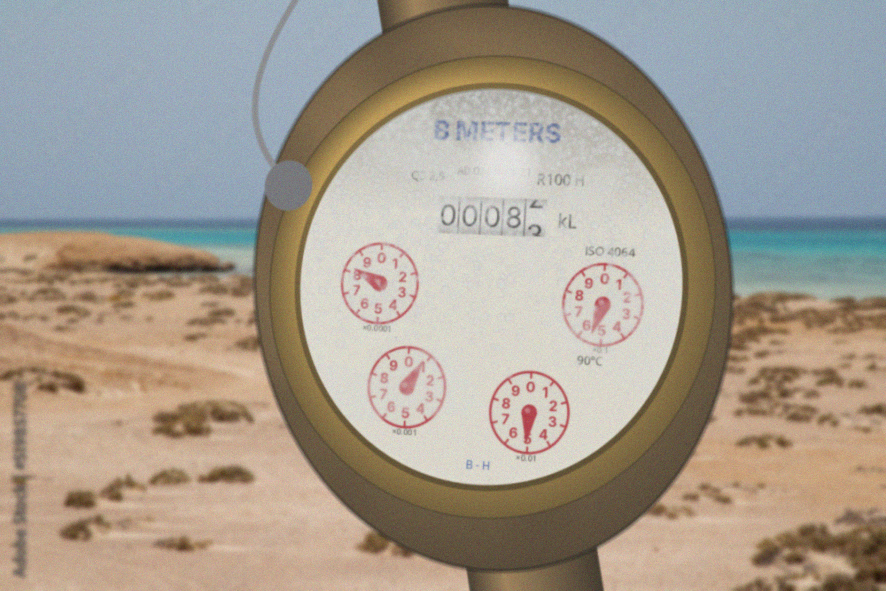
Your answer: 82.5508 kL
